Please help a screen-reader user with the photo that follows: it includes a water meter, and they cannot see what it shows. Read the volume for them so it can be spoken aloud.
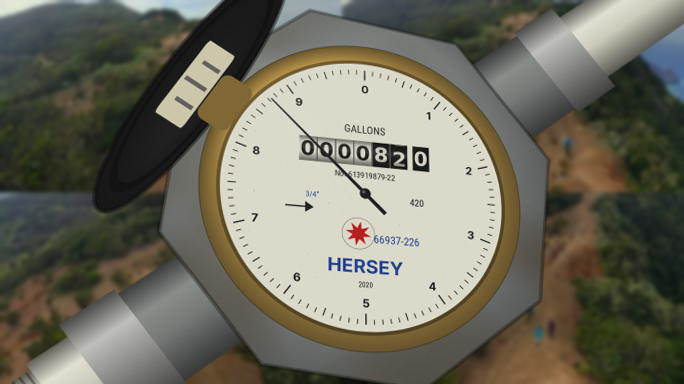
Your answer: 818.7 gal
